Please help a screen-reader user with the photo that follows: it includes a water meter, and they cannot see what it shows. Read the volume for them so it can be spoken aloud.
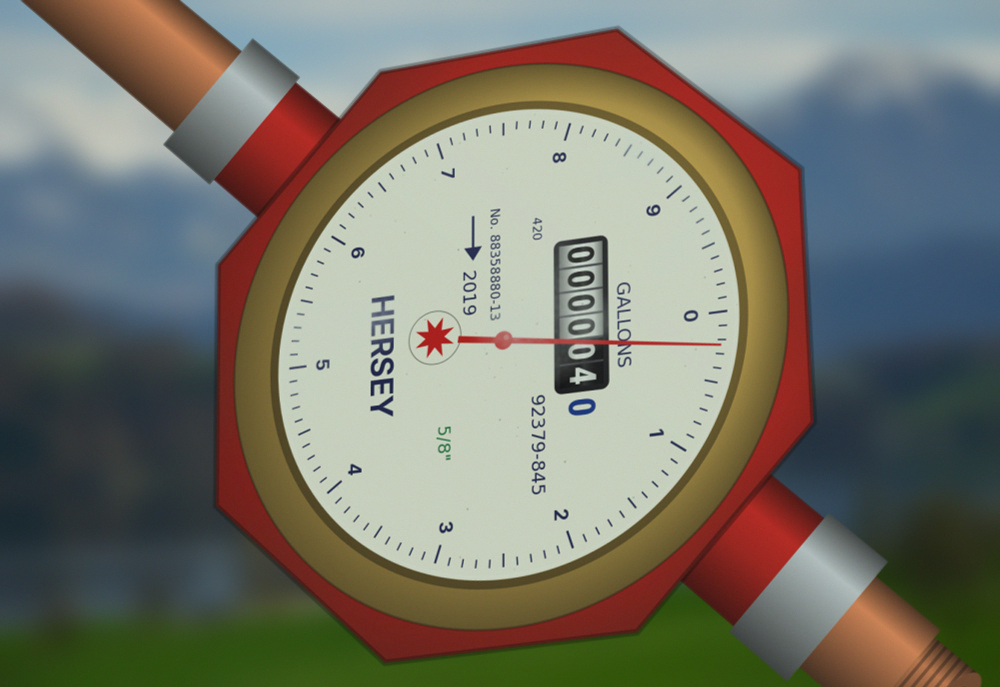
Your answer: 40.2 gal
